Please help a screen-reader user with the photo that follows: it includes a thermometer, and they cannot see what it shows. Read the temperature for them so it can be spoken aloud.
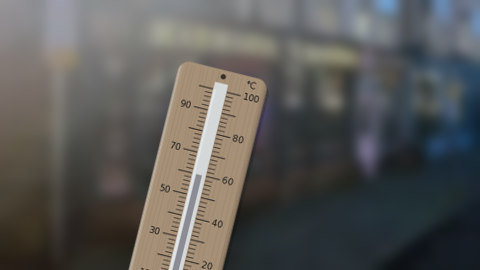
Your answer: 60 °C
